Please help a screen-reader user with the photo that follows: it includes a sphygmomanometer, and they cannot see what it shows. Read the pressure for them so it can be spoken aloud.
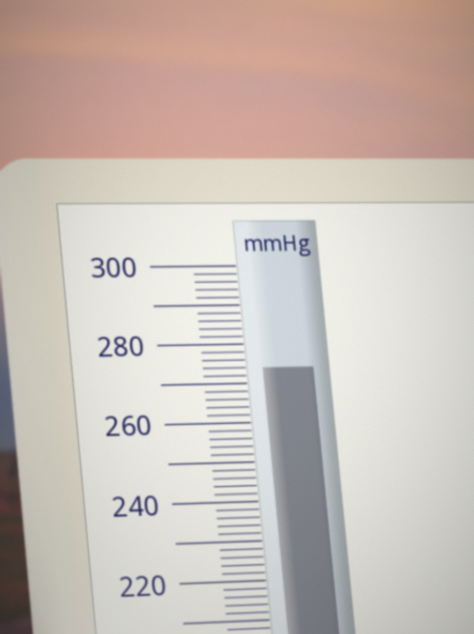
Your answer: 274 mmHg
